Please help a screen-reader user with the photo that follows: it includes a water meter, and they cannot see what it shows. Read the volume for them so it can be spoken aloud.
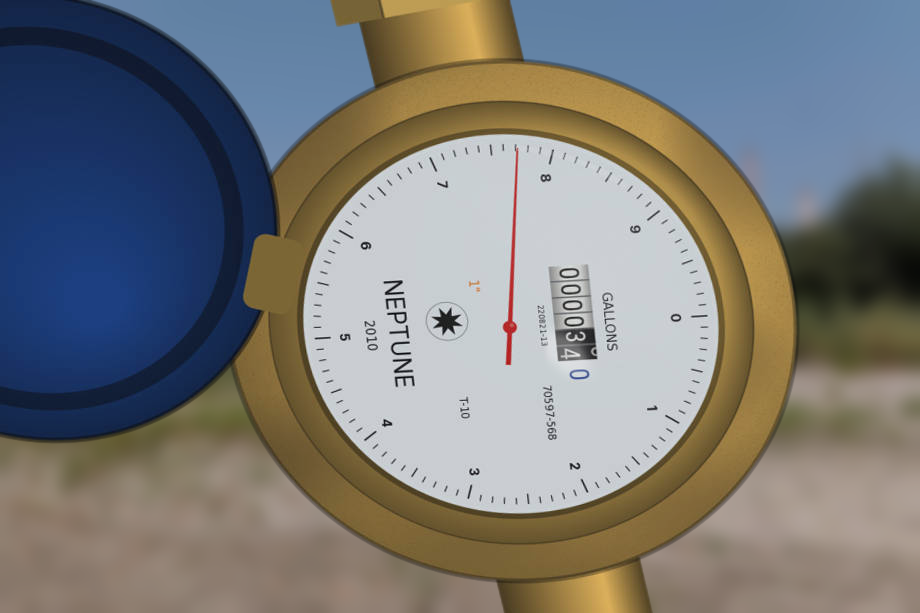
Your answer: 337.7 gal
